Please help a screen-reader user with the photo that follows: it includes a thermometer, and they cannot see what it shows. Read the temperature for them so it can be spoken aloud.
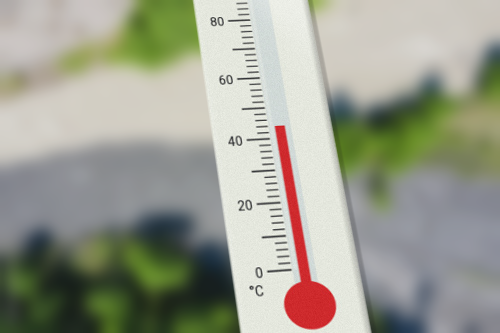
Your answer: 44 °C
